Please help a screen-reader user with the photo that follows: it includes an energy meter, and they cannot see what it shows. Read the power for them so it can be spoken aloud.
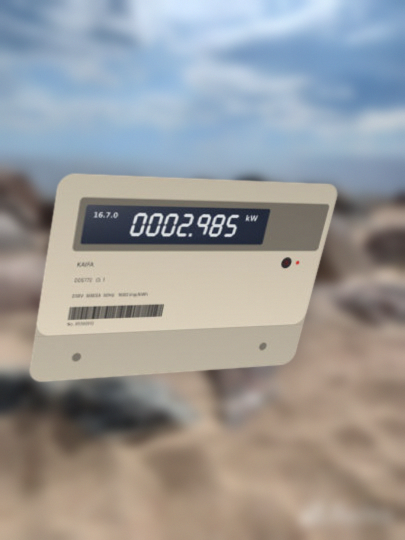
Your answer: 2.985 kW
